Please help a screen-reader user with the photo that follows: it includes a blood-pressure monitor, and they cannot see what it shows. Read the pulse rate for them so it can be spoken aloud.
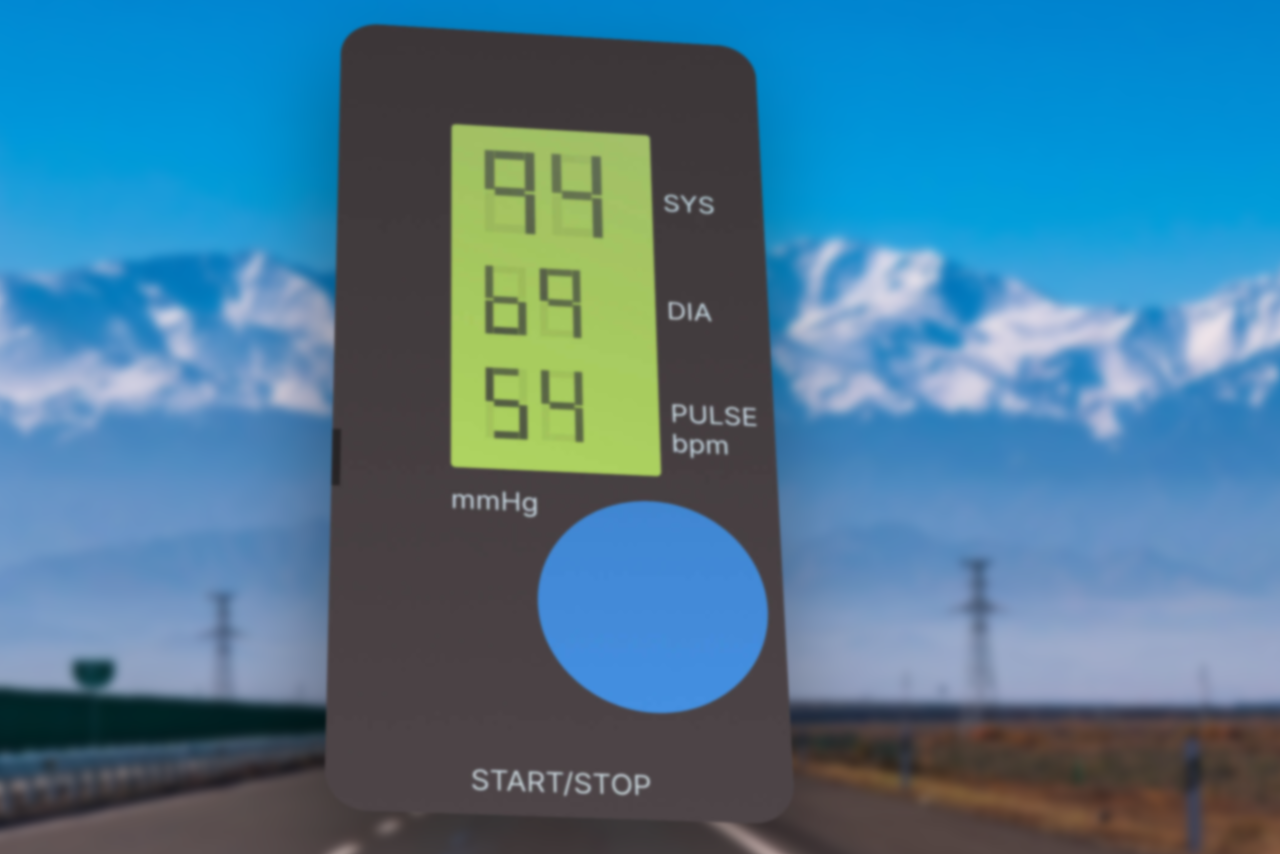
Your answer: 54 bpm
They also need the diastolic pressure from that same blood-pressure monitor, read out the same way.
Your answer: 69 mmHg
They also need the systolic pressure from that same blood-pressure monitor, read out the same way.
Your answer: 94 mmHg
